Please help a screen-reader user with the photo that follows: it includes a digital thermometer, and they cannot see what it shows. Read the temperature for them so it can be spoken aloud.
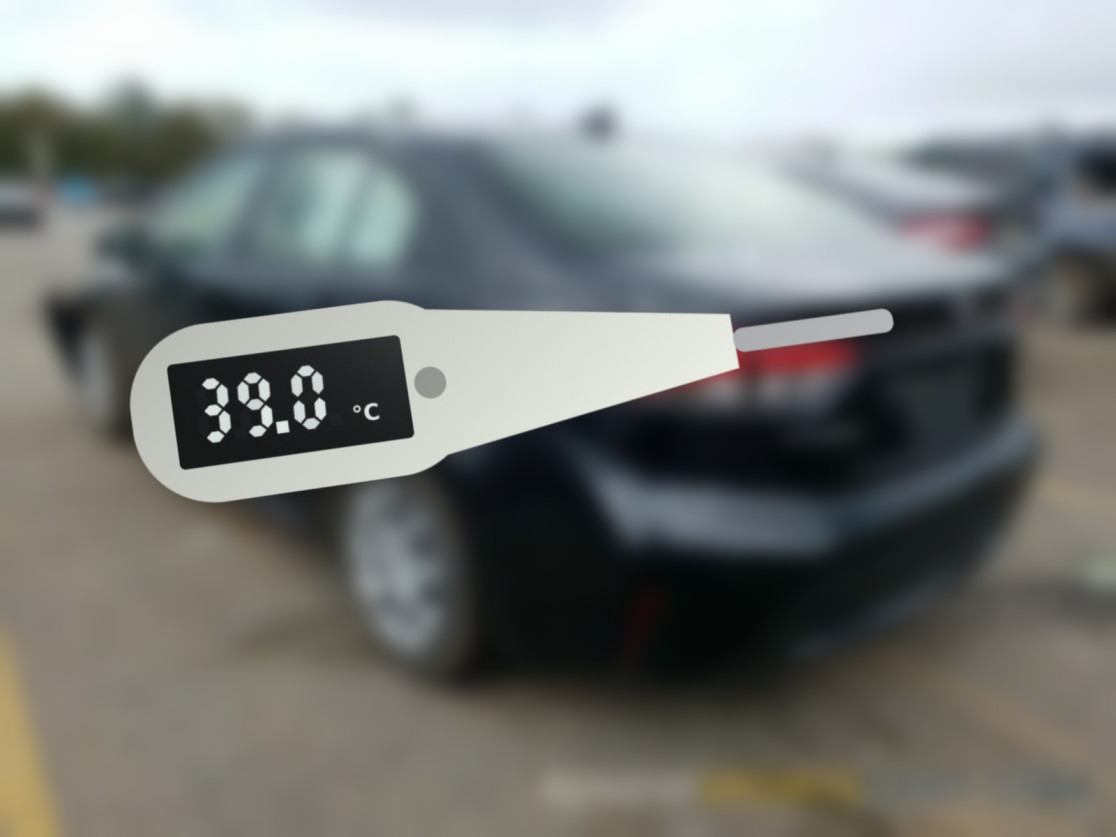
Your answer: 39.0 °C
